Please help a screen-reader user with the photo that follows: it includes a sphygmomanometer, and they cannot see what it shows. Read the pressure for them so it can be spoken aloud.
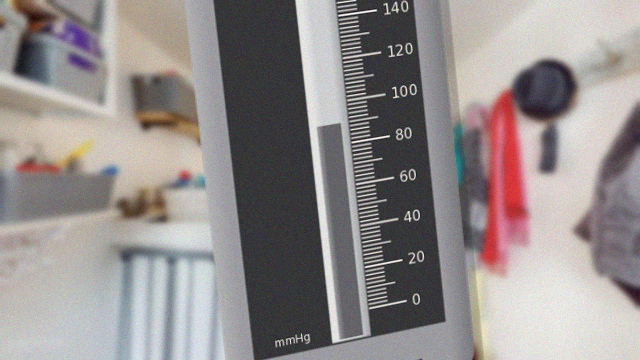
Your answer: 90 mmHg
